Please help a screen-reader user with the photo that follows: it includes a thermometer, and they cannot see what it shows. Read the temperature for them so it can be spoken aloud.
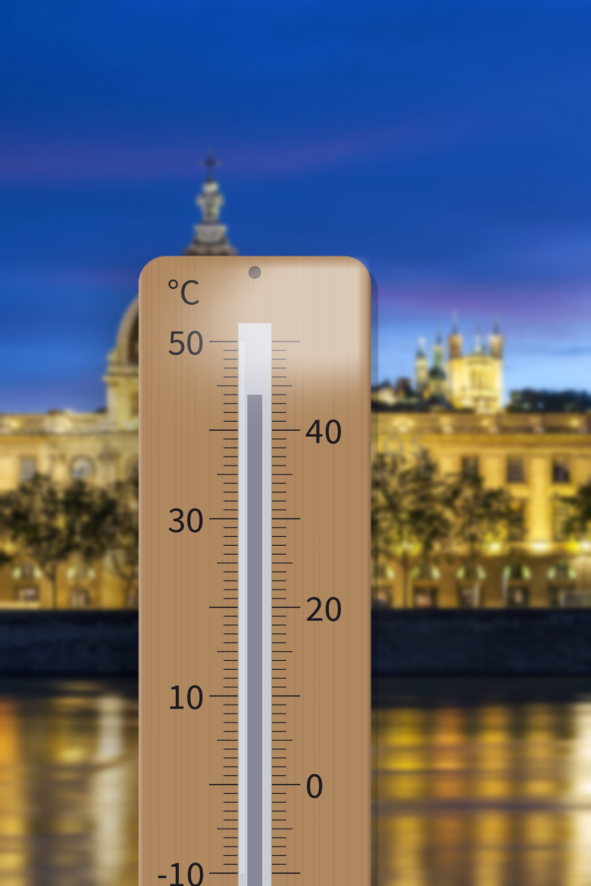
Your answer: 44 °C
